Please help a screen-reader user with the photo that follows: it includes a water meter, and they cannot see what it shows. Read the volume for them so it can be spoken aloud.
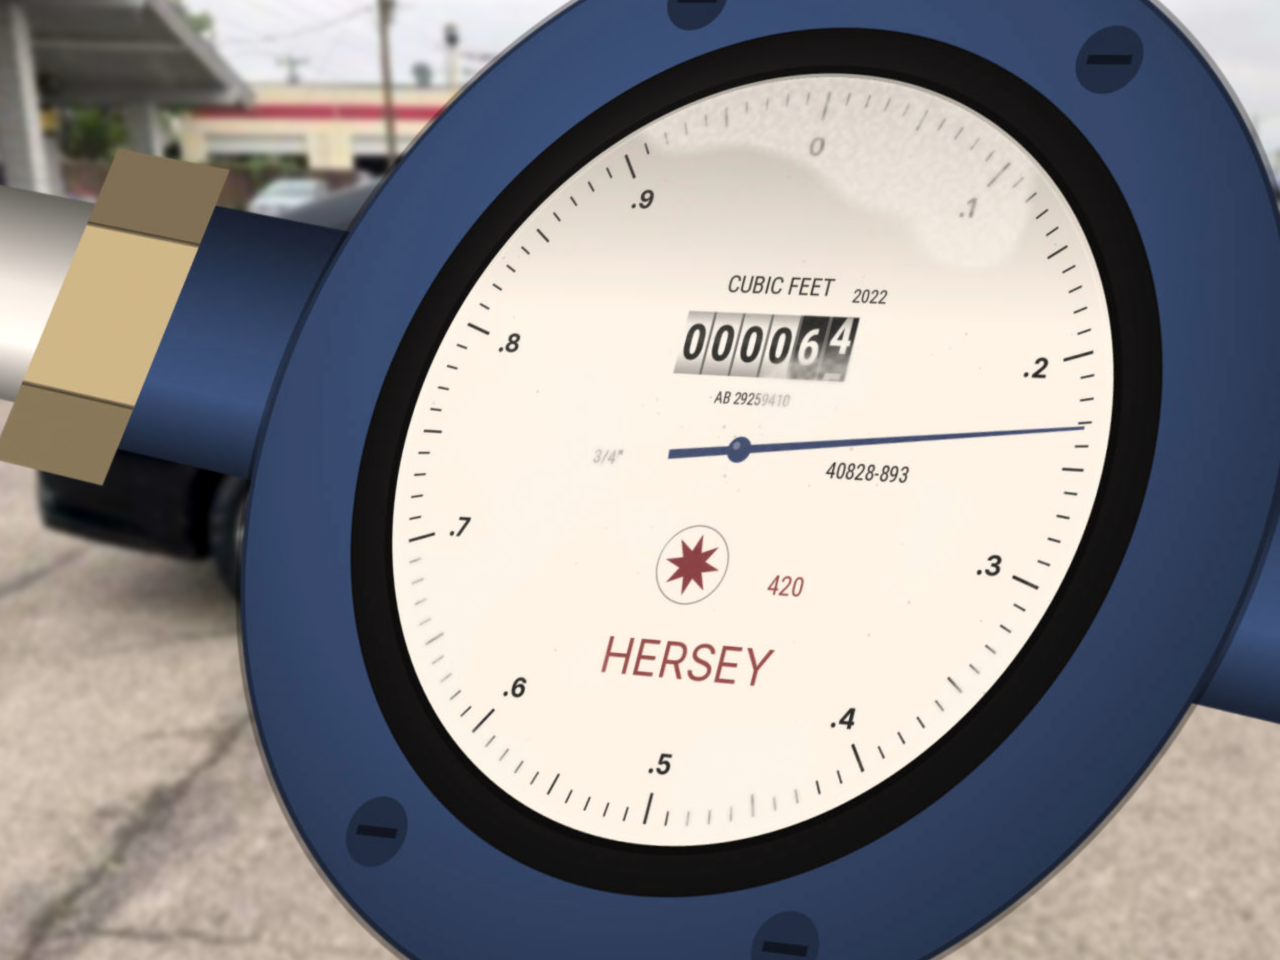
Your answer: 64.23 ft³
